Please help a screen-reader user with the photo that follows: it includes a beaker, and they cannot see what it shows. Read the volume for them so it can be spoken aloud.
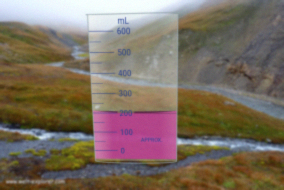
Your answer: 200 mL
